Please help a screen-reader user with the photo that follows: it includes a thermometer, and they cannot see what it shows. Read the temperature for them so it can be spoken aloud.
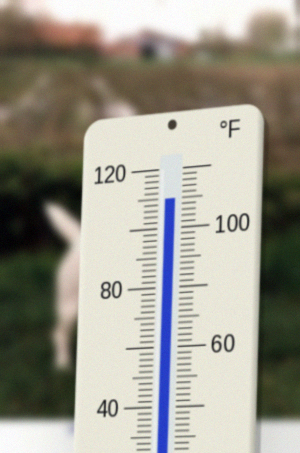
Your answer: 110 °F
